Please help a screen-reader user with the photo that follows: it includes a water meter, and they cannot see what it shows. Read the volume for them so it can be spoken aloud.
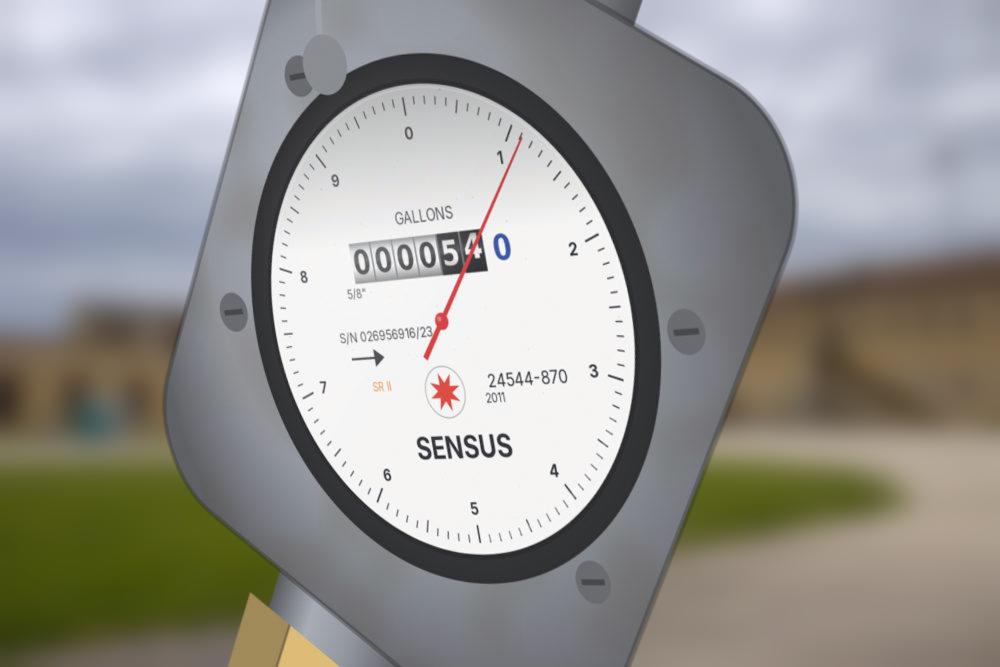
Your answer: 541.1 gal
